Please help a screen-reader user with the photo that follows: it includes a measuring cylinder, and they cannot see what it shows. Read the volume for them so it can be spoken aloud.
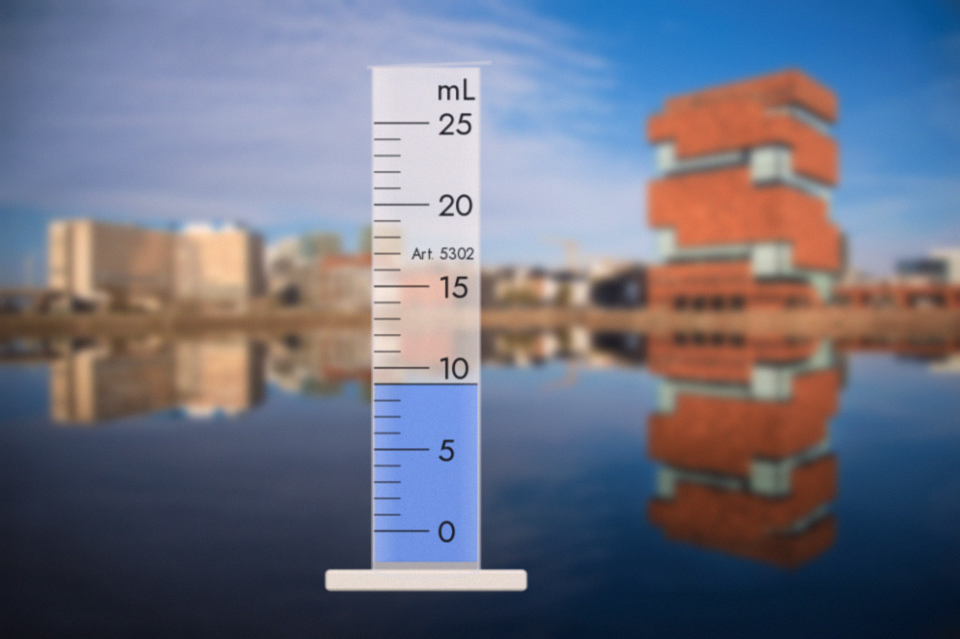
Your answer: 9 mL
